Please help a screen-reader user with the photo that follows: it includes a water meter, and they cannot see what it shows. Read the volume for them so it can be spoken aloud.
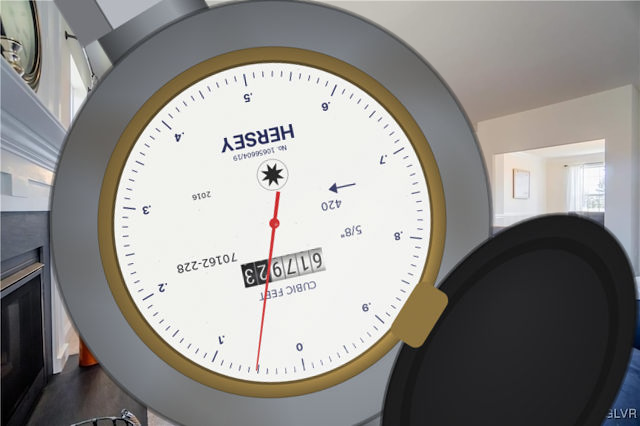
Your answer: 617923.05 ft³
